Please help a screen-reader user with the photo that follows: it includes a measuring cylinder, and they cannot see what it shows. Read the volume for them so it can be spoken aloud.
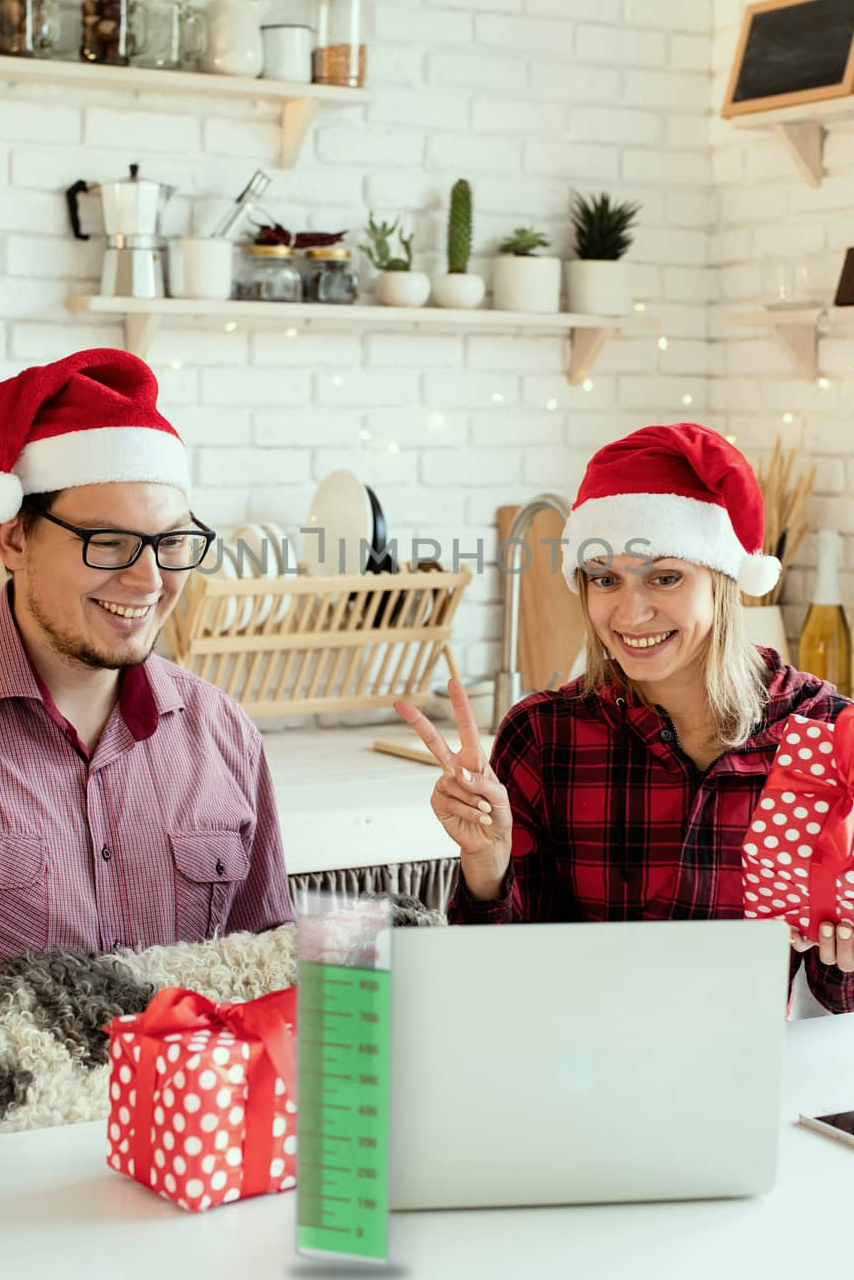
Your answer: 850 mL
